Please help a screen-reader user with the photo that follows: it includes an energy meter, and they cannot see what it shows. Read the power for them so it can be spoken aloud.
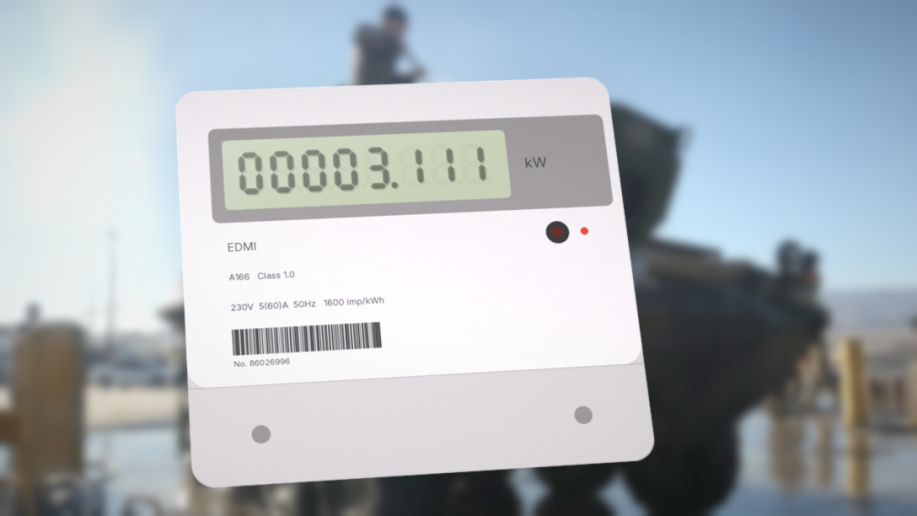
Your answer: 3.111 kW
